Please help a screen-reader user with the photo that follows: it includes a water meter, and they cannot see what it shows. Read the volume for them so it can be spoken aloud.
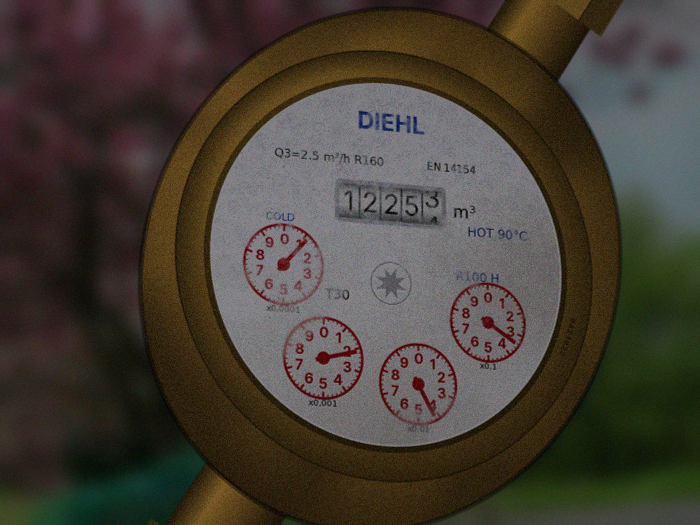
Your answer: 12253.3421 m³
